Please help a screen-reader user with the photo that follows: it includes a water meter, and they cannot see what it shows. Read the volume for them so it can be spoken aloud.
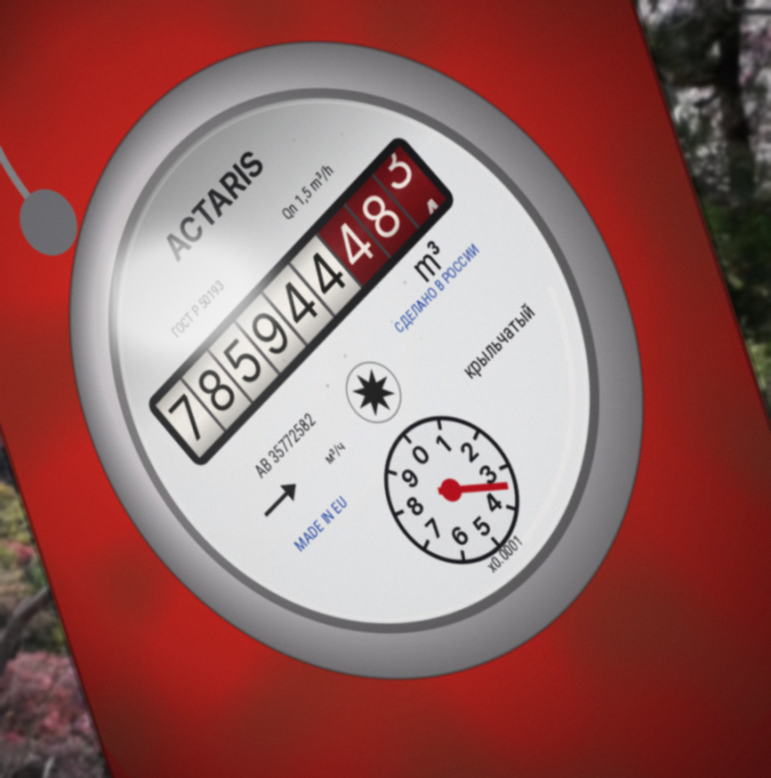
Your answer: 785944.4833 m³
